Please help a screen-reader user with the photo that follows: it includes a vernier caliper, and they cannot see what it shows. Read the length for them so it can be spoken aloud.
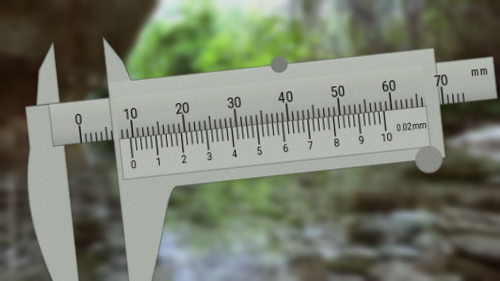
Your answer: 9.5 mm
